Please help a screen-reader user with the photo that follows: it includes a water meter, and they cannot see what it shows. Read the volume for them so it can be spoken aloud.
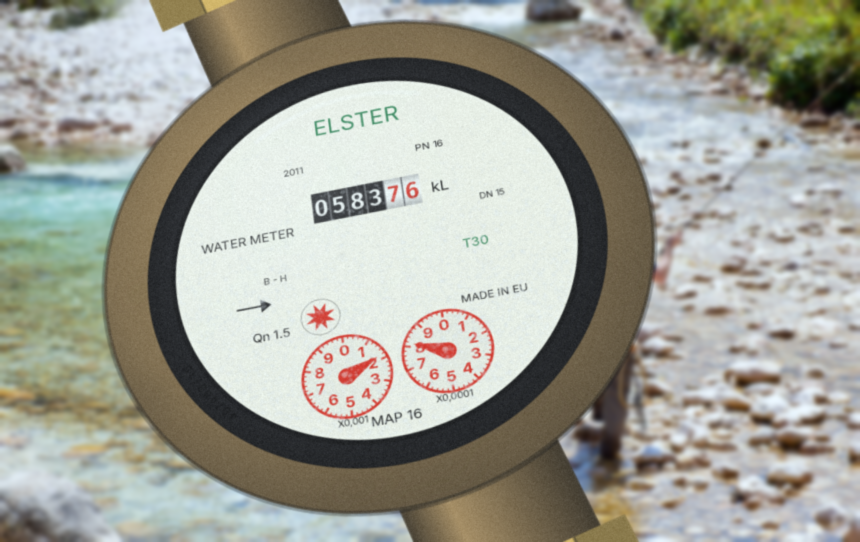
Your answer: 583.7618 kL
